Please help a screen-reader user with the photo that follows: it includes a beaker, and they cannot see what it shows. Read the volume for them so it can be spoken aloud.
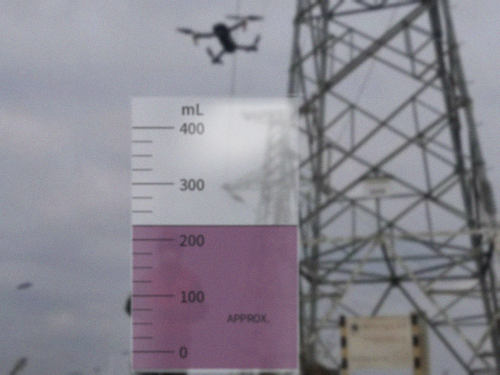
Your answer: 225 mL
